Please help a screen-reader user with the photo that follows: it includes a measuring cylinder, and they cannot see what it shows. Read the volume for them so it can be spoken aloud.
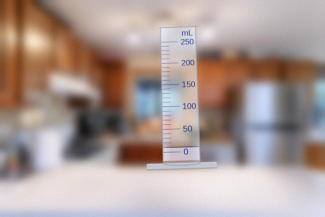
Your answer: 10 mL
